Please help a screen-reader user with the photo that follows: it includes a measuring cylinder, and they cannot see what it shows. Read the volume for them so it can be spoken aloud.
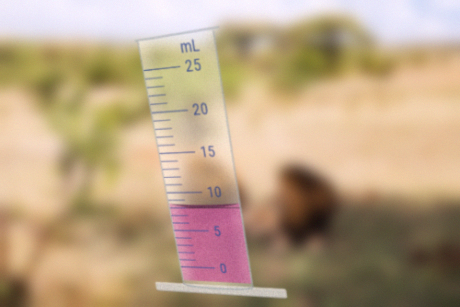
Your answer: 8 mL
